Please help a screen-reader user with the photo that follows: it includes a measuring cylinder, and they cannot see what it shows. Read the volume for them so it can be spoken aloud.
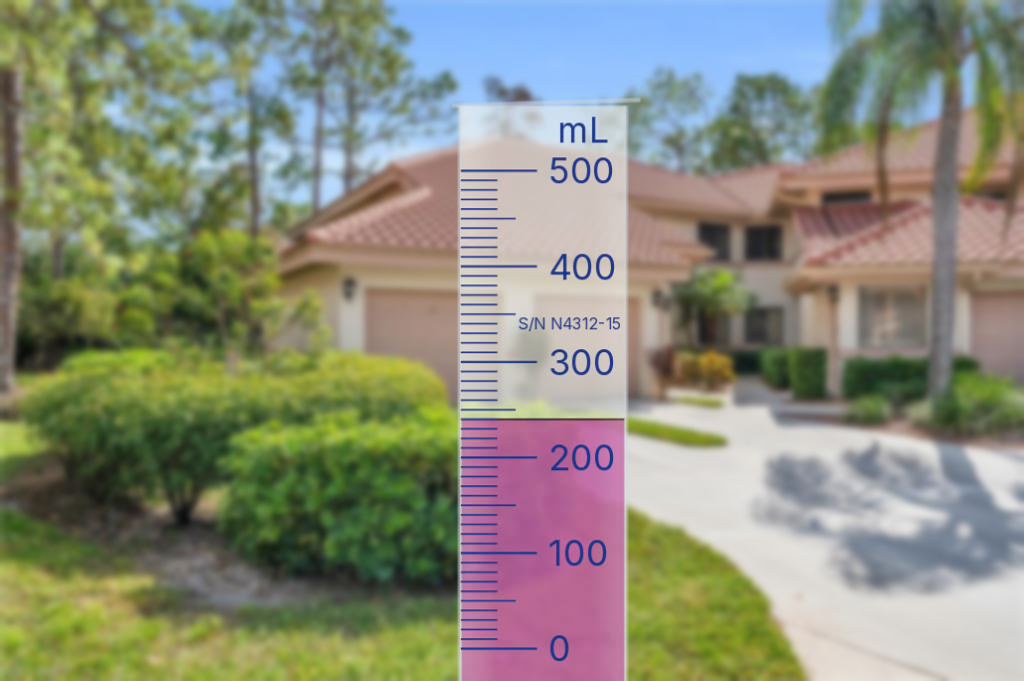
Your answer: 240 mL
